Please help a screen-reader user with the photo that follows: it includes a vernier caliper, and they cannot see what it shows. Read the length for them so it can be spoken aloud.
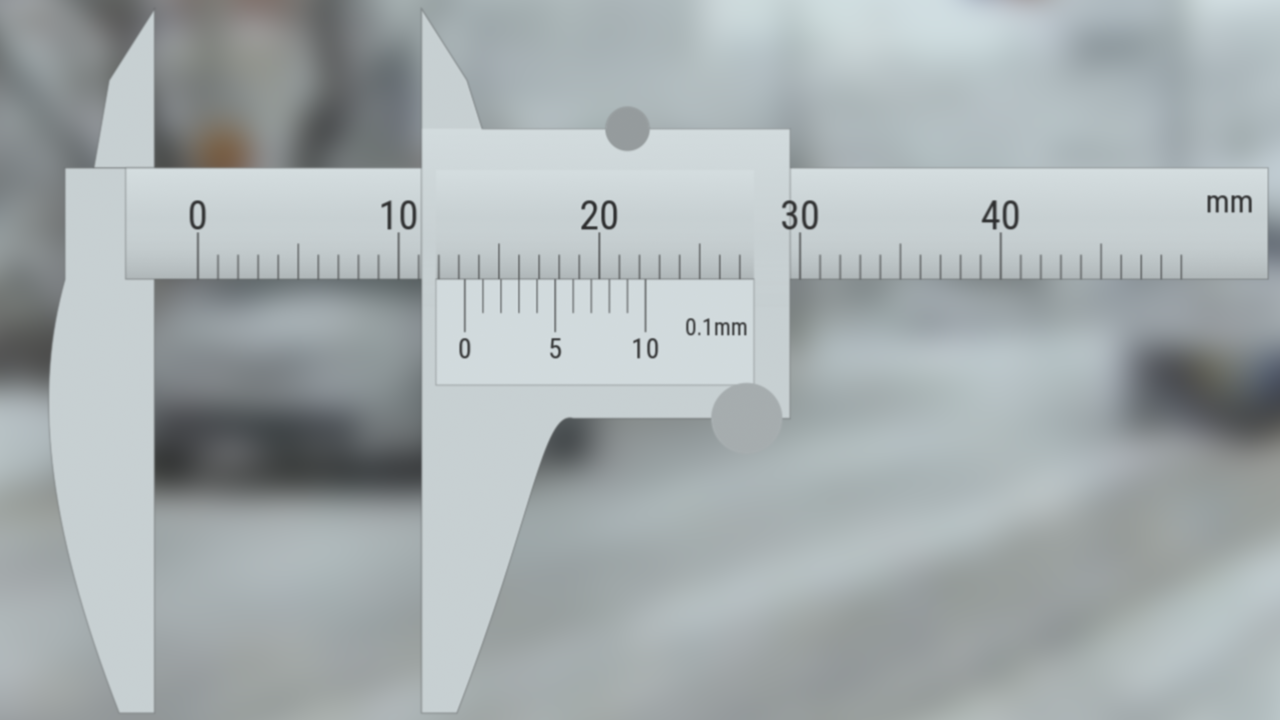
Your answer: 13.3 mm
